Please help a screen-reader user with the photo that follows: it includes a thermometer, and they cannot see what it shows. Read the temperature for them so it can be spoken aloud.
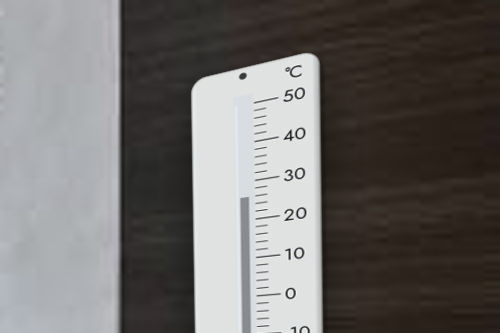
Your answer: 26 °C
